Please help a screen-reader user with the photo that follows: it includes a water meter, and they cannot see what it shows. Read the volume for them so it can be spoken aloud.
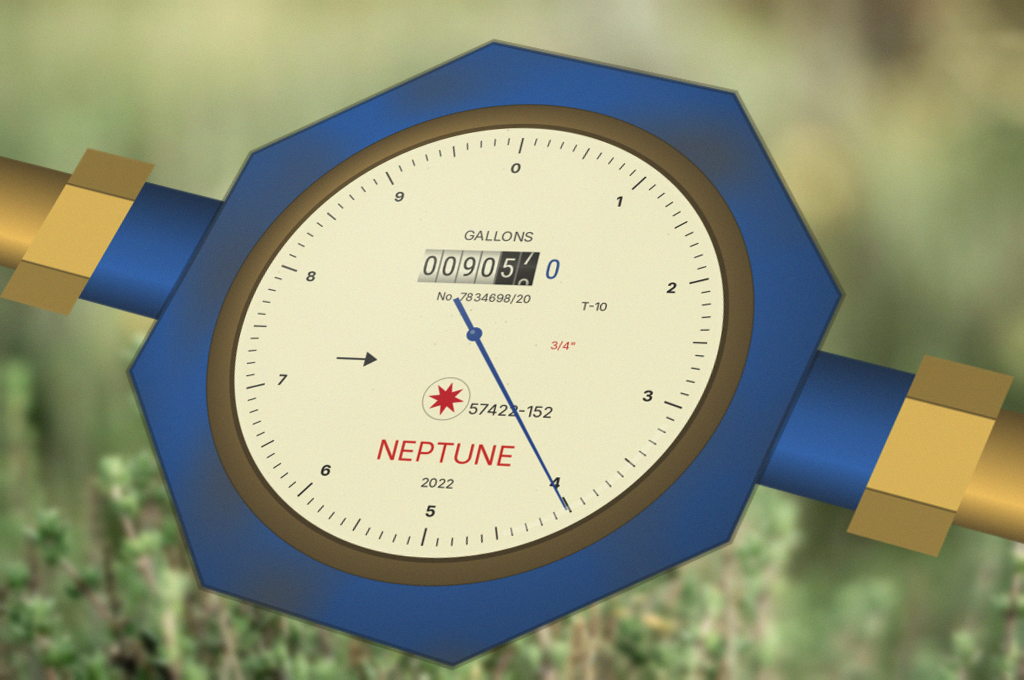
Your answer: 90574.0 gal
